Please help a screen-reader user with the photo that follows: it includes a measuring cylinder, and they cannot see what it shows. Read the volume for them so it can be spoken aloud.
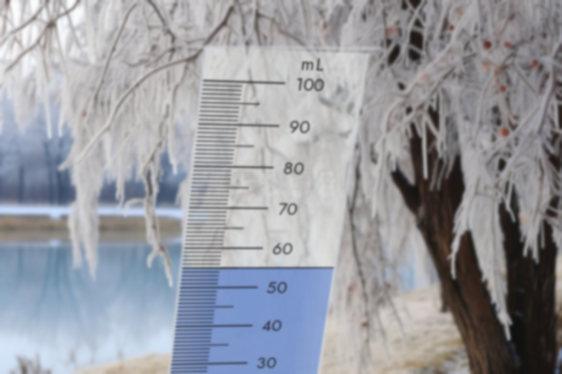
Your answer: 55 mL
